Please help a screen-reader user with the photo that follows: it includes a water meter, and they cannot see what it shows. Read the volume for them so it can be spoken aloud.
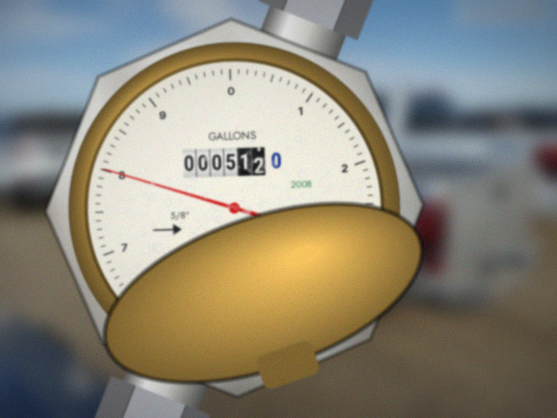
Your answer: 5118.0 gal
